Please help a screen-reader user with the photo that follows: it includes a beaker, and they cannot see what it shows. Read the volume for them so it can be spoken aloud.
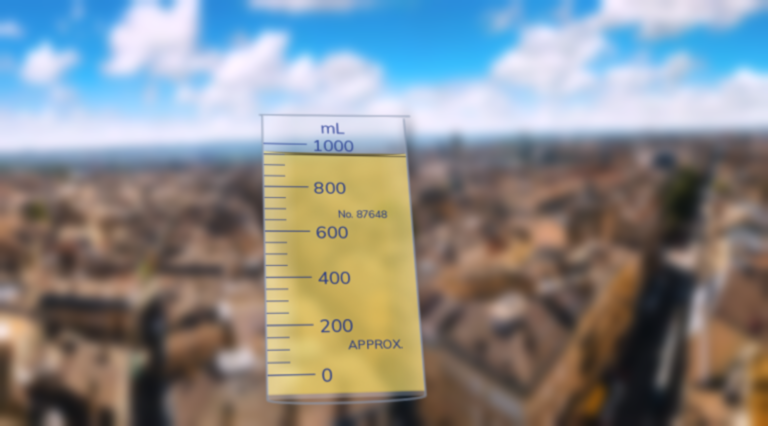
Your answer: 950 mL
